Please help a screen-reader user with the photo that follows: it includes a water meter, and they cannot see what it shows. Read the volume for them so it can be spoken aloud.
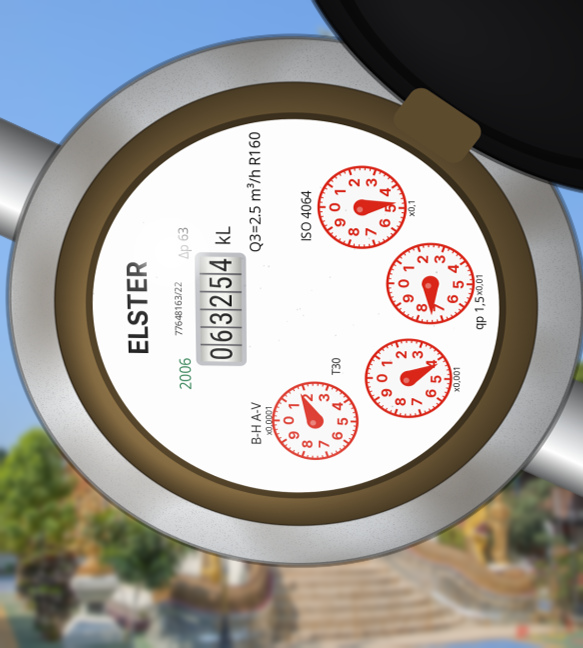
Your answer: 63254.4741 kL
